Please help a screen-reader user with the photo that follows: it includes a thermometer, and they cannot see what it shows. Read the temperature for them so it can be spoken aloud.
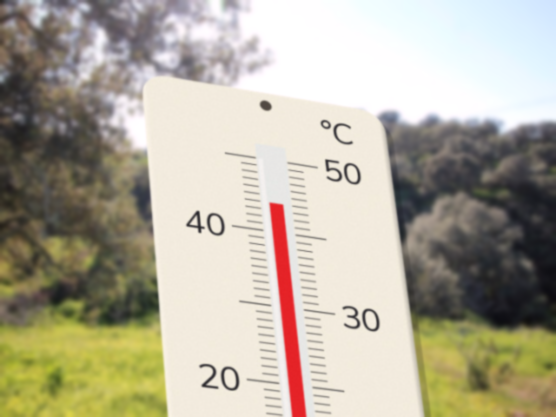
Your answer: 44 °C
